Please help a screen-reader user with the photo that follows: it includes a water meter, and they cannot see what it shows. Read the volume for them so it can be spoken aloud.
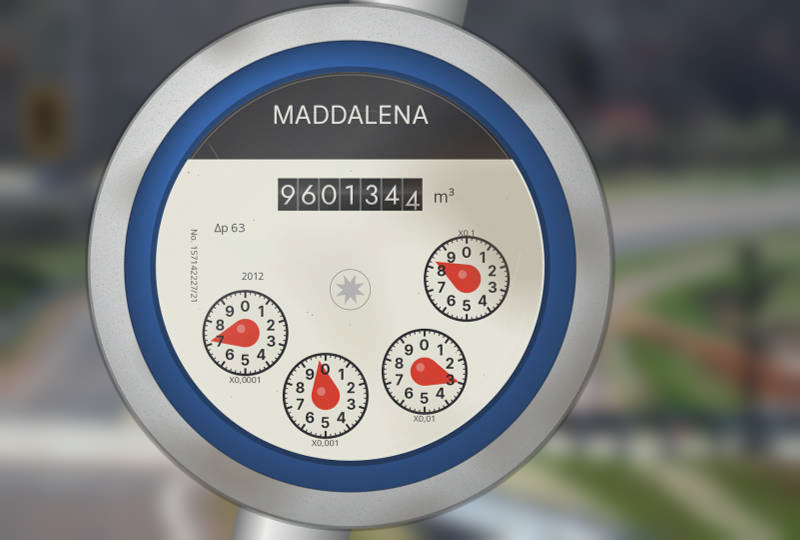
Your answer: 9601343.8297 m³
